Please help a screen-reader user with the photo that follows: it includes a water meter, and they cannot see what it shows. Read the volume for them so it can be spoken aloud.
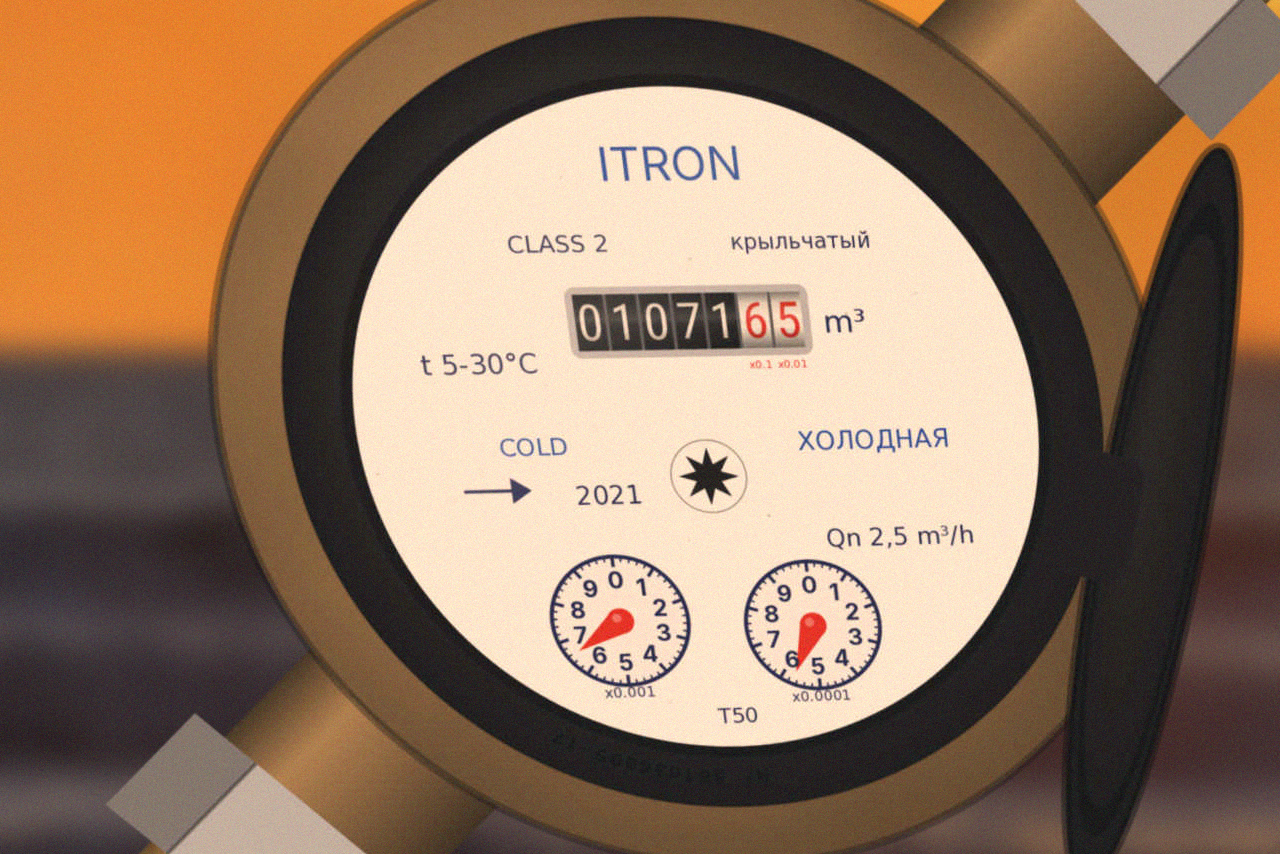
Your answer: 1071.6565 m³
